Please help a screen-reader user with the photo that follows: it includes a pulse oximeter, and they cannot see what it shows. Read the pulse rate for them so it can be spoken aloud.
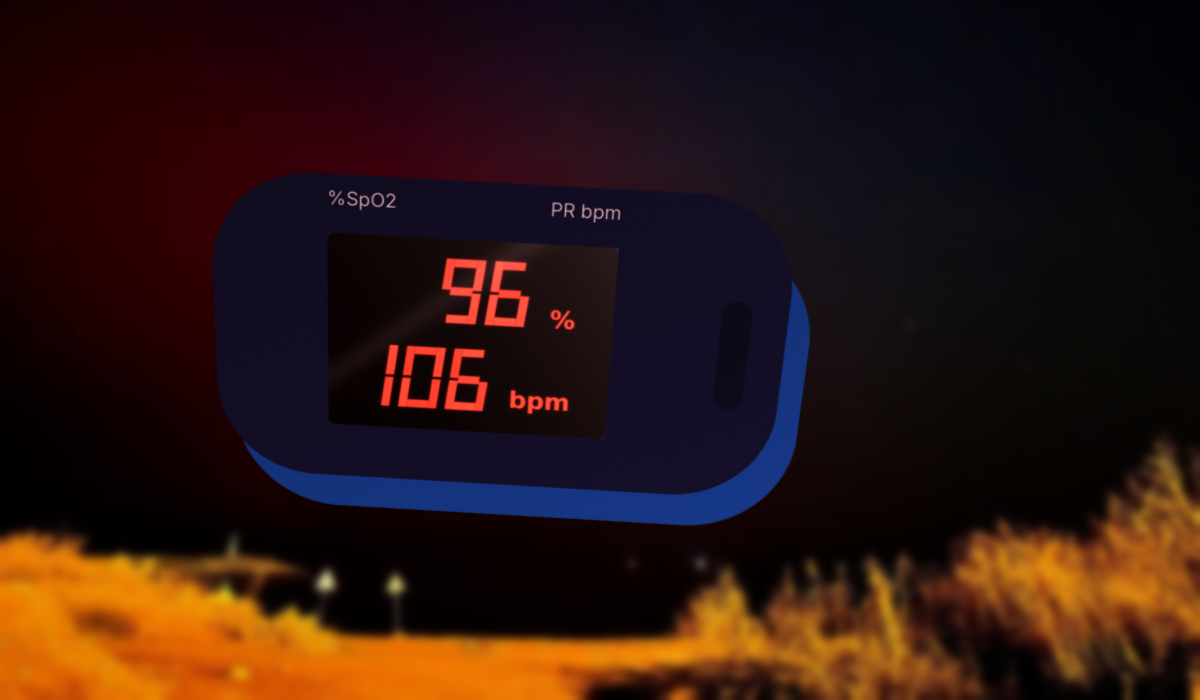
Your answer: 106 bpm
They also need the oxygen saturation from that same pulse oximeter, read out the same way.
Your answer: 96 %
